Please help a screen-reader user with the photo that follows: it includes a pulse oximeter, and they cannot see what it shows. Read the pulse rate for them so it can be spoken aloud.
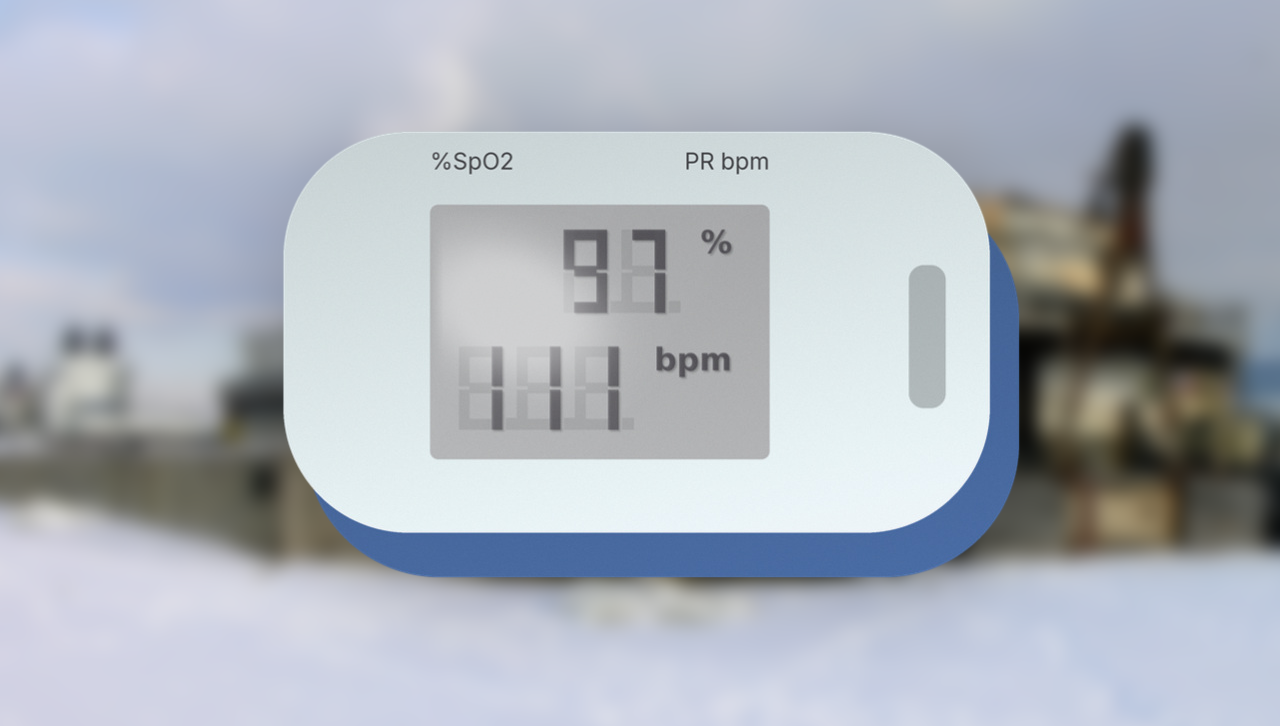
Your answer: 111 bpm
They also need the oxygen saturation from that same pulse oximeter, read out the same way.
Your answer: 97 %
